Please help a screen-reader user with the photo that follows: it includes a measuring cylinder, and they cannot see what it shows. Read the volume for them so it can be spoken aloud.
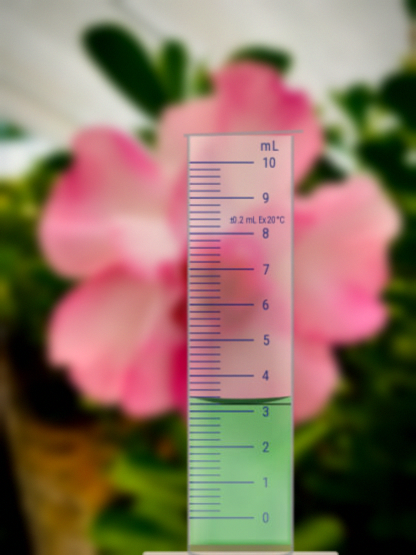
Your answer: 3.2 mL
